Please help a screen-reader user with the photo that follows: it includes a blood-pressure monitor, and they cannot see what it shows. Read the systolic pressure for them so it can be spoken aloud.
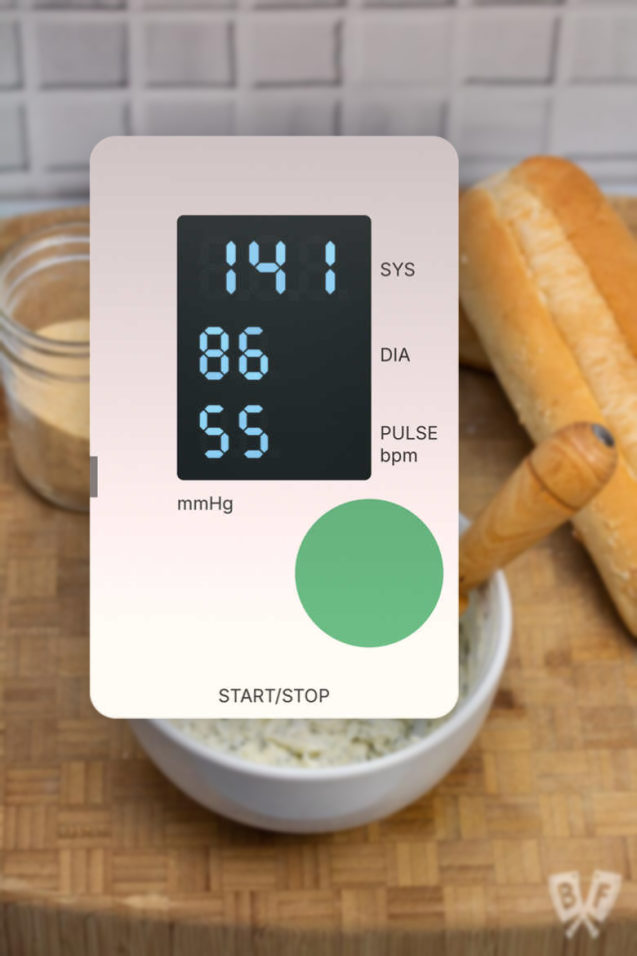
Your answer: 141 mmHg
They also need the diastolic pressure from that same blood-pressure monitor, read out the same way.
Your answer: 86 mmHg
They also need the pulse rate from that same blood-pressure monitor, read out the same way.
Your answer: 55 bpm
